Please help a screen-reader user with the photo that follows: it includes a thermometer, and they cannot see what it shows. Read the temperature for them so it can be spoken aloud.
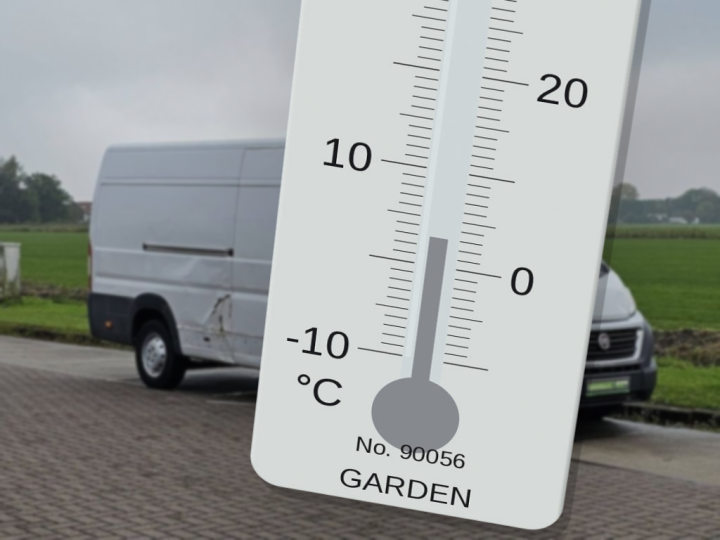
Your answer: 3 °C
